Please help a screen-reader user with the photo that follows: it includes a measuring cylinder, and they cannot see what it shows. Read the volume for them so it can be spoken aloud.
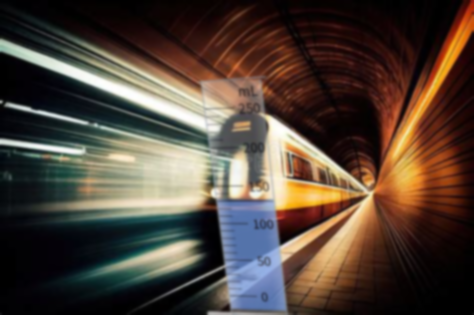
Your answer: 130 mL
